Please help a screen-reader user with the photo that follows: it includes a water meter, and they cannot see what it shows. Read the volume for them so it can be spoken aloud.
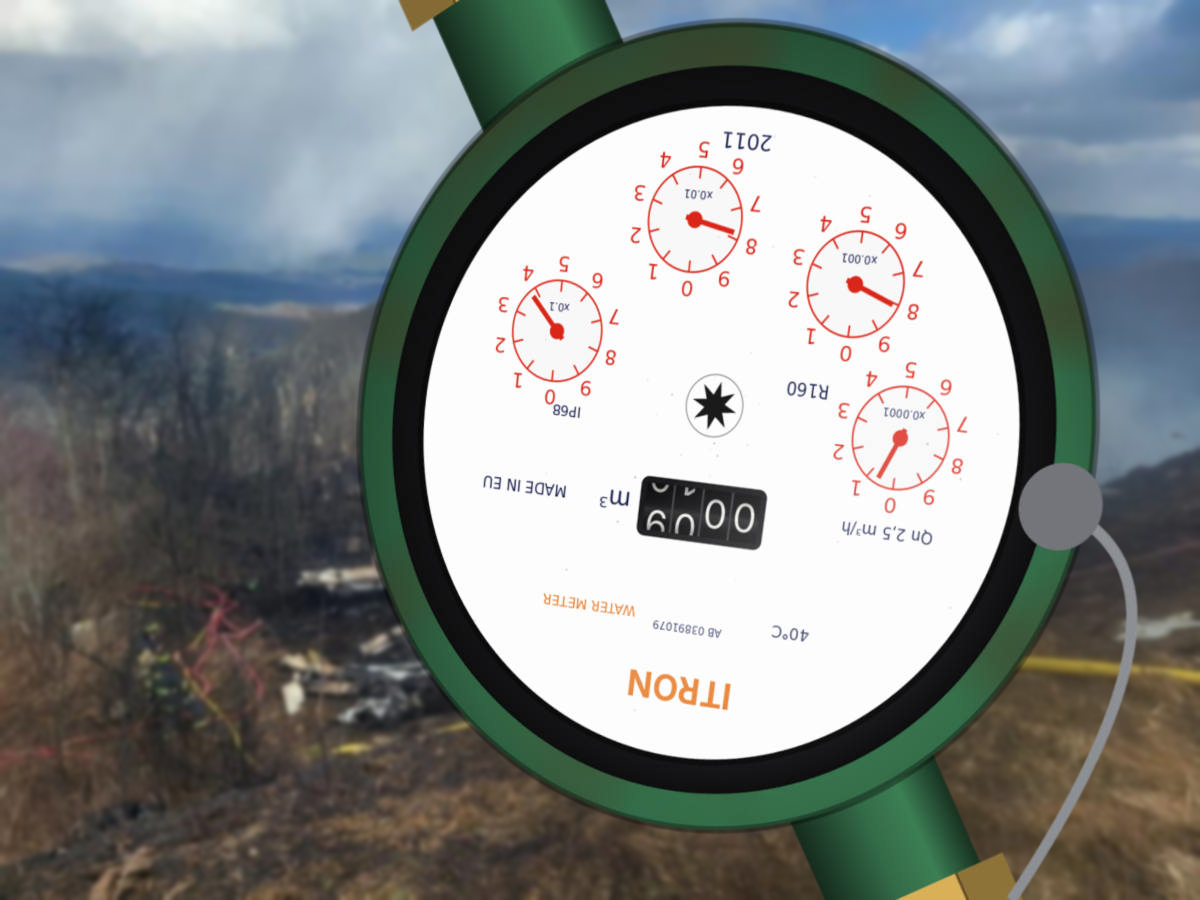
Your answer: 9.3780 m³
